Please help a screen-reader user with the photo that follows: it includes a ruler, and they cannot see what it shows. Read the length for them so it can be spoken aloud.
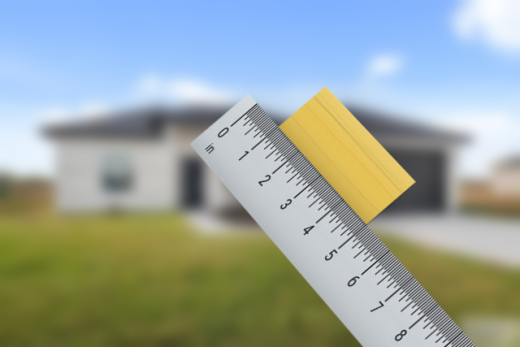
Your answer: 4 in
